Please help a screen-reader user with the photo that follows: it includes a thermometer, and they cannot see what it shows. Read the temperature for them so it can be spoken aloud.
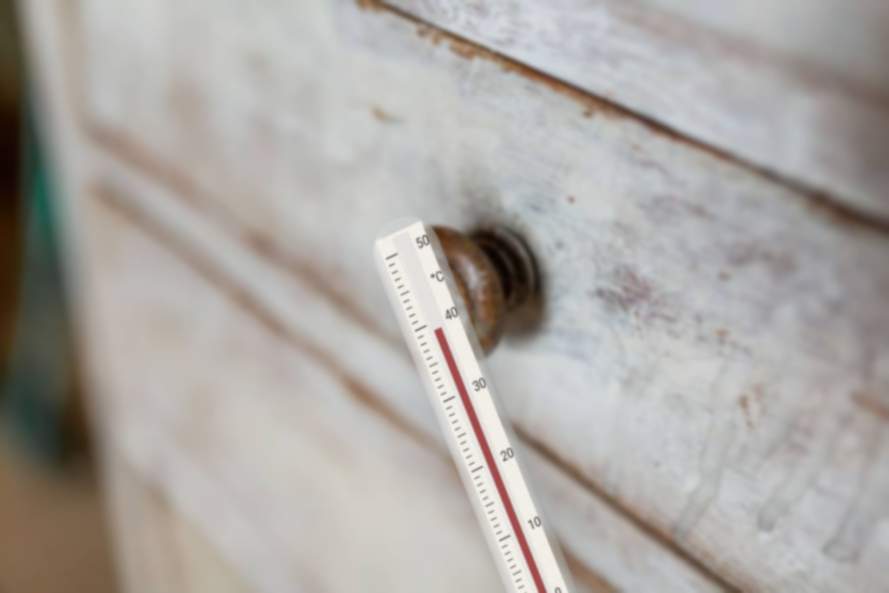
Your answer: 39 °C
